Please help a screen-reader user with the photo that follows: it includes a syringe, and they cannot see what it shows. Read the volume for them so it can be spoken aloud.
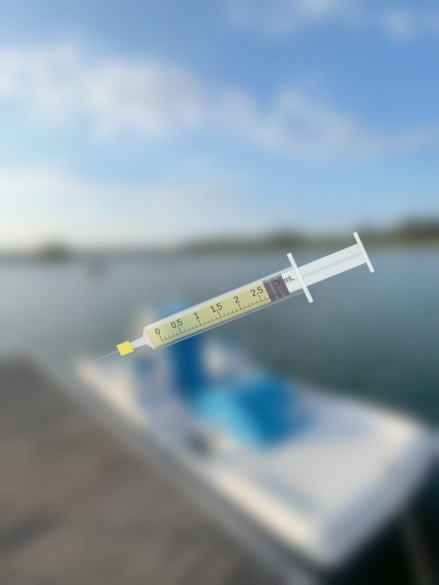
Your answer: 2.7 mL
